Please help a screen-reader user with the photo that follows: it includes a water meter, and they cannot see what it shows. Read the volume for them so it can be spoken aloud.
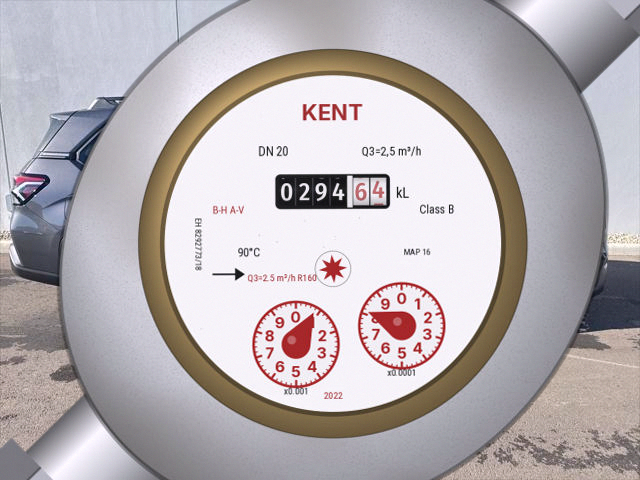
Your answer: 294.6408 kL
